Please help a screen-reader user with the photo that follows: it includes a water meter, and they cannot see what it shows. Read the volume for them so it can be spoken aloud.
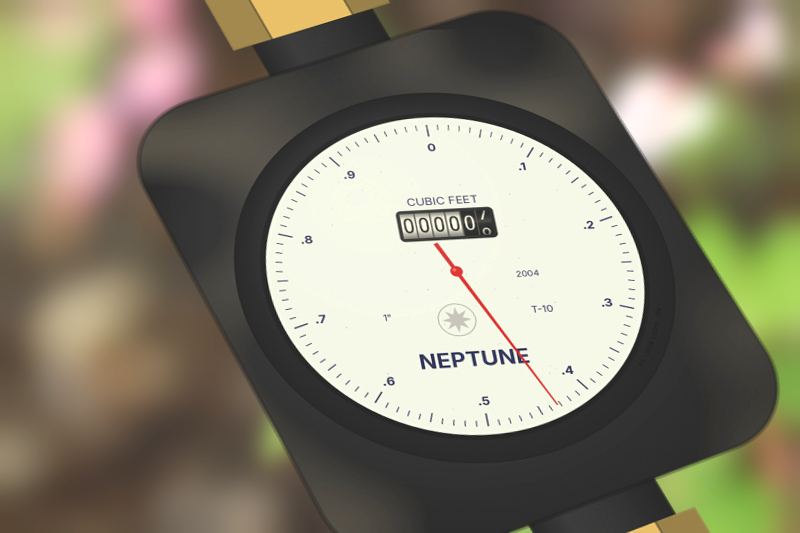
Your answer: 7.43 ft³
